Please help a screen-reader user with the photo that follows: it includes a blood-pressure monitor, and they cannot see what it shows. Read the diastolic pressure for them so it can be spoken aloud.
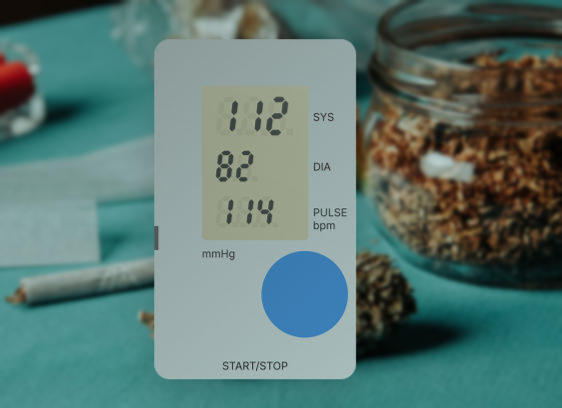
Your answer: 82 mmHg
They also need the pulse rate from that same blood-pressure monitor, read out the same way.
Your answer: 114 bpm
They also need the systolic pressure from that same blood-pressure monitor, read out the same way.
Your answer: 112 mmHg
